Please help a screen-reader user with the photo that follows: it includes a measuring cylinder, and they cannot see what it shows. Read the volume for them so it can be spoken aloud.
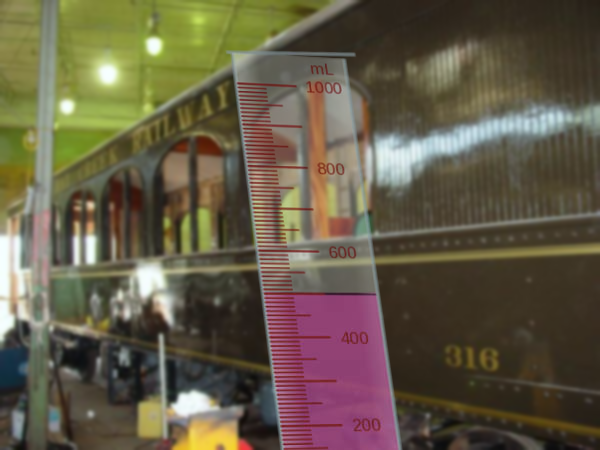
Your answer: 500 mL
